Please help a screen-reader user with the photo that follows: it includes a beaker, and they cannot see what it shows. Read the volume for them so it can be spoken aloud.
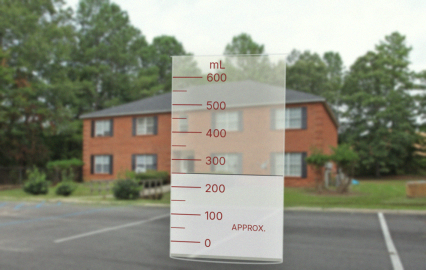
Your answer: 250 mL
